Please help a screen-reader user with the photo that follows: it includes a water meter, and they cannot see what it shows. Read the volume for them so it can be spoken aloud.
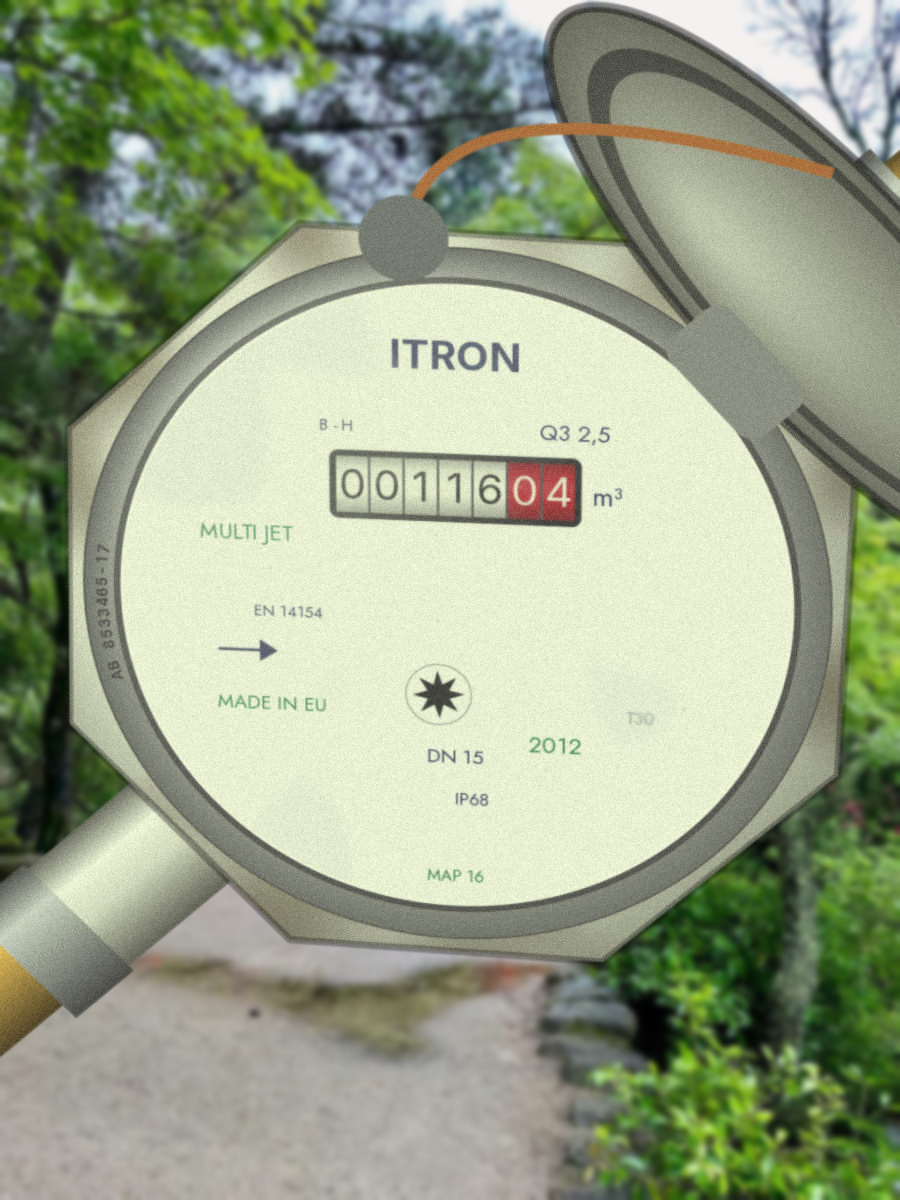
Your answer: 116.04 m³
